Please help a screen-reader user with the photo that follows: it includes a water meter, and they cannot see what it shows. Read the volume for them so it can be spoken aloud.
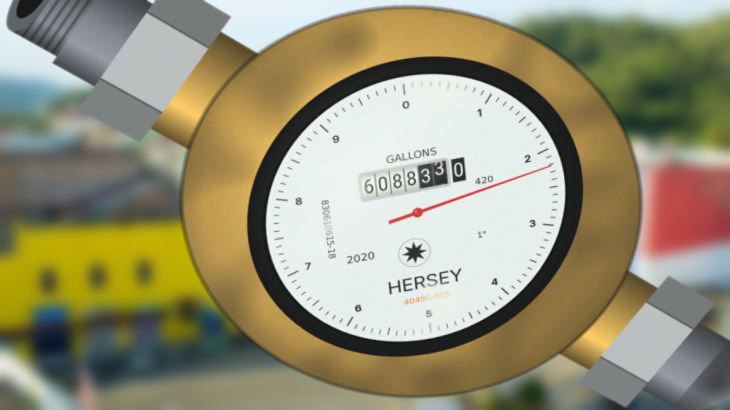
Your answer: 6088332.2 gal
